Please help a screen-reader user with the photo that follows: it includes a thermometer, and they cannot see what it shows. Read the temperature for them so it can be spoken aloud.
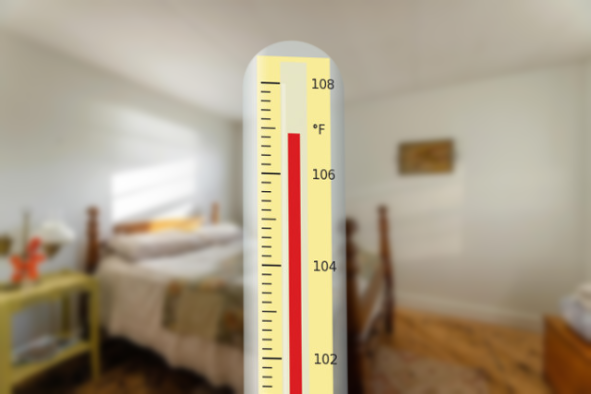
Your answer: 106.9 °F
